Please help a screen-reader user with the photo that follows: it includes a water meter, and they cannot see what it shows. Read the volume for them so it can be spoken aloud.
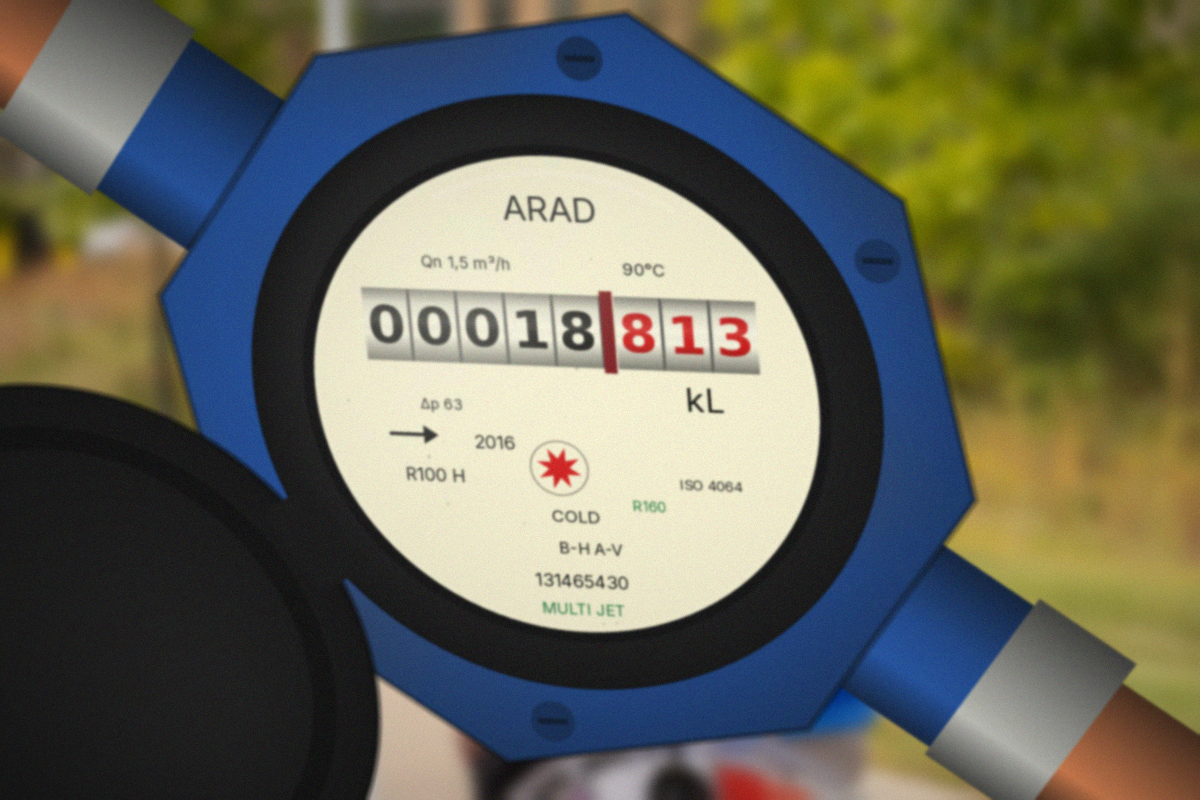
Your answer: 18.813 kL
